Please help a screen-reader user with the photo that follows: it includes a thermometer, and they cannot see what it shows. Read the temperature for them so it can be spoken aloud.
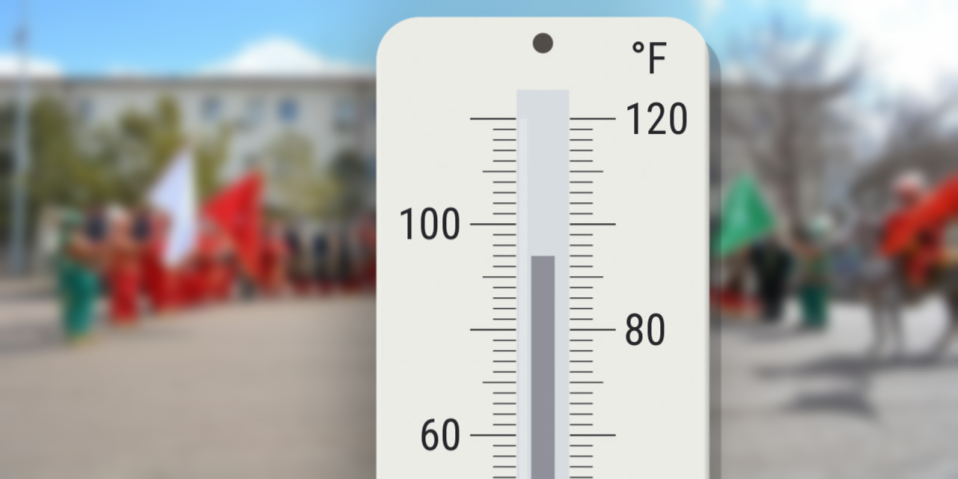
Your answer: 94 °F
